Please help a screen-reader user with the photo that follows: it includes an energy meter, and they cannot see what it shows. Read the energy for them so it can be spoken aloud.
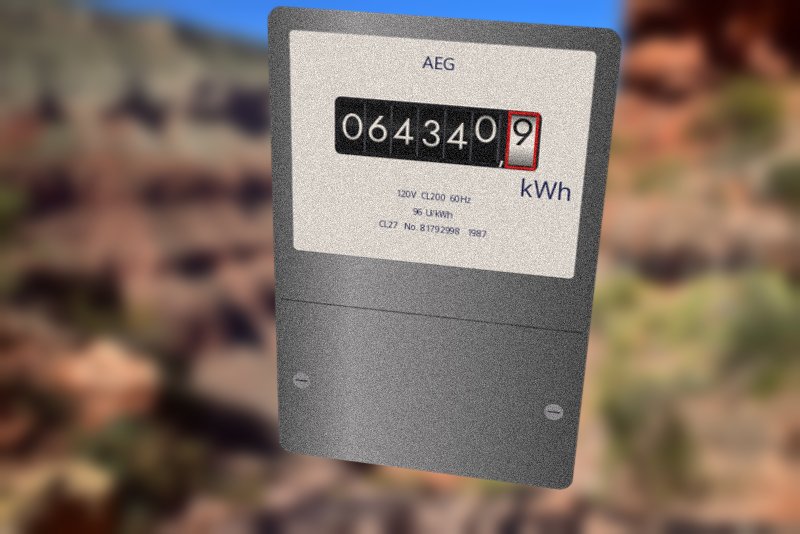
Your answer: 64340.9 kWh
